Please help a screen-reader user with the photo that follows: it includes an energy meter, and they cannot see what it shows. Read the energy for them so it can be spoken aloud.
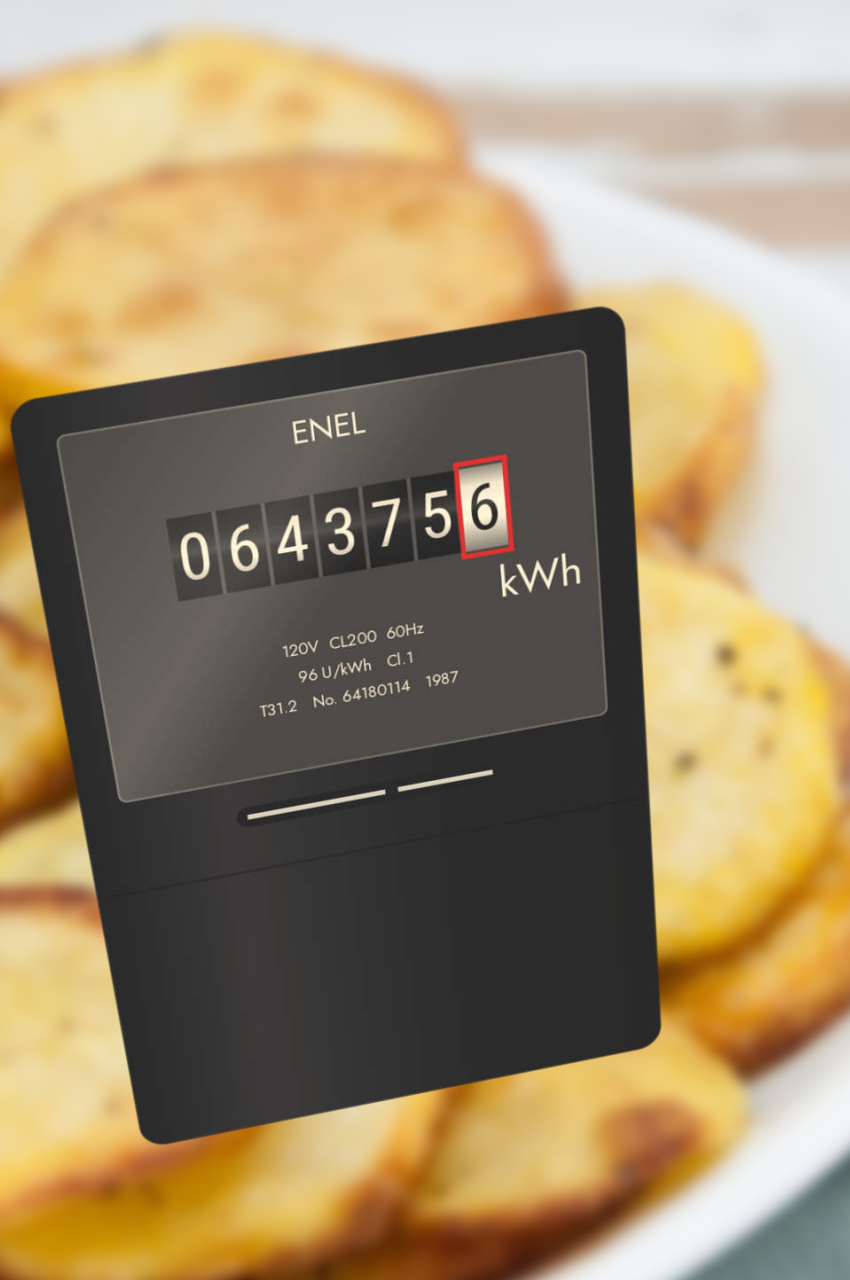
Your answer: 64375.6 kWh
